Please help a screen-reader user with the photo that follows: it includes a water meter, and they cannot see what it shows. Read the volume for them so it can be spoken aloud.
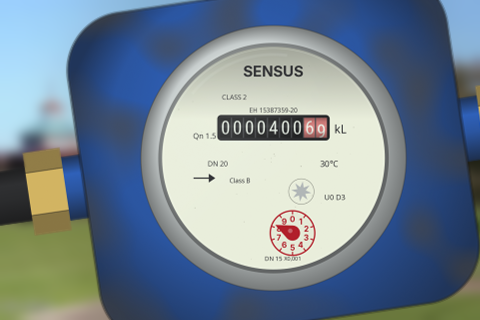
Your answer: 400.688 kL
